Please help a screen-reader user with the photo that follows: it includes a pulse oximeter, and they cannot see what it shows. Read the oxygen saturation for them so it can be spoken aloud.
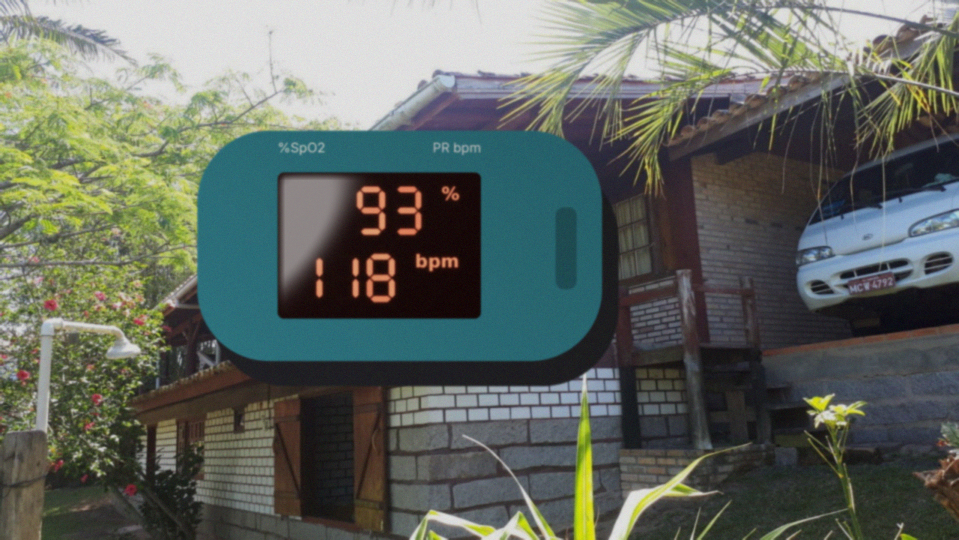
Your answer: 93 %
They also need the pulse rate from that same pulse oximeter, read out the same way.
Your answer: 118 bpm
